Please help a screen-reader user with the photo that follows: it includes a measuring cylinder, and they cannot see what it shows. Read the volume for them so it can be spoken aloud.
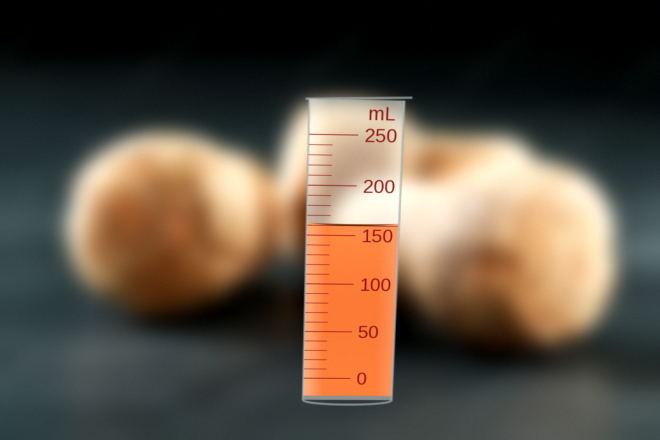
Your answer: 160 mL
